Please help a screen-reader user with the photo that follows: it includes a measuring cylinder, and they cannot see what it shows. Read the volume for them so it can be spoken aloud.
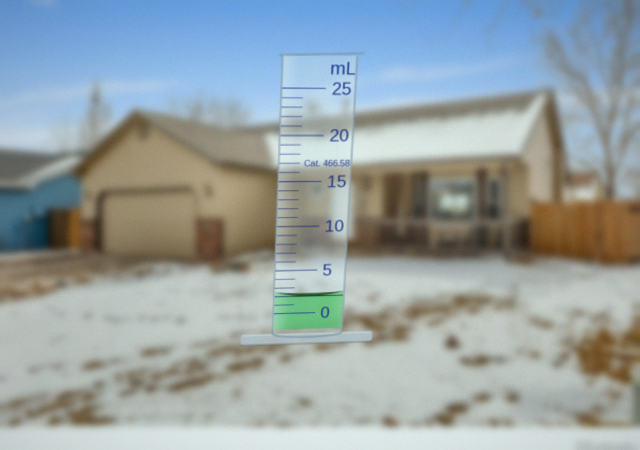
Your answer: 2 mL
